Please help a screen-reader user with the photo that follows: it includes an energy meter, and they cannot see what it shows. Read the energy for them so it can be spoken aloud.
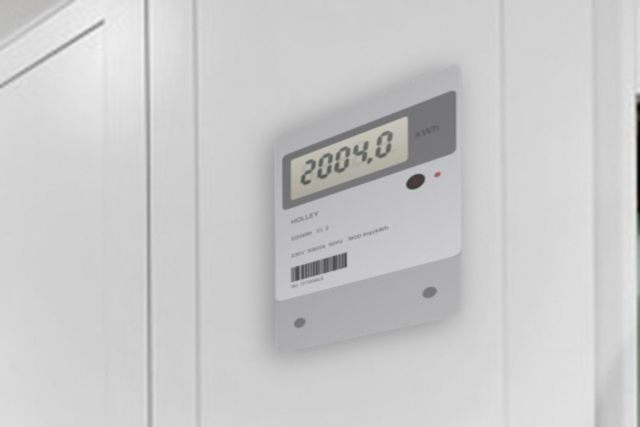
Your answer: 2004.0 kWh
